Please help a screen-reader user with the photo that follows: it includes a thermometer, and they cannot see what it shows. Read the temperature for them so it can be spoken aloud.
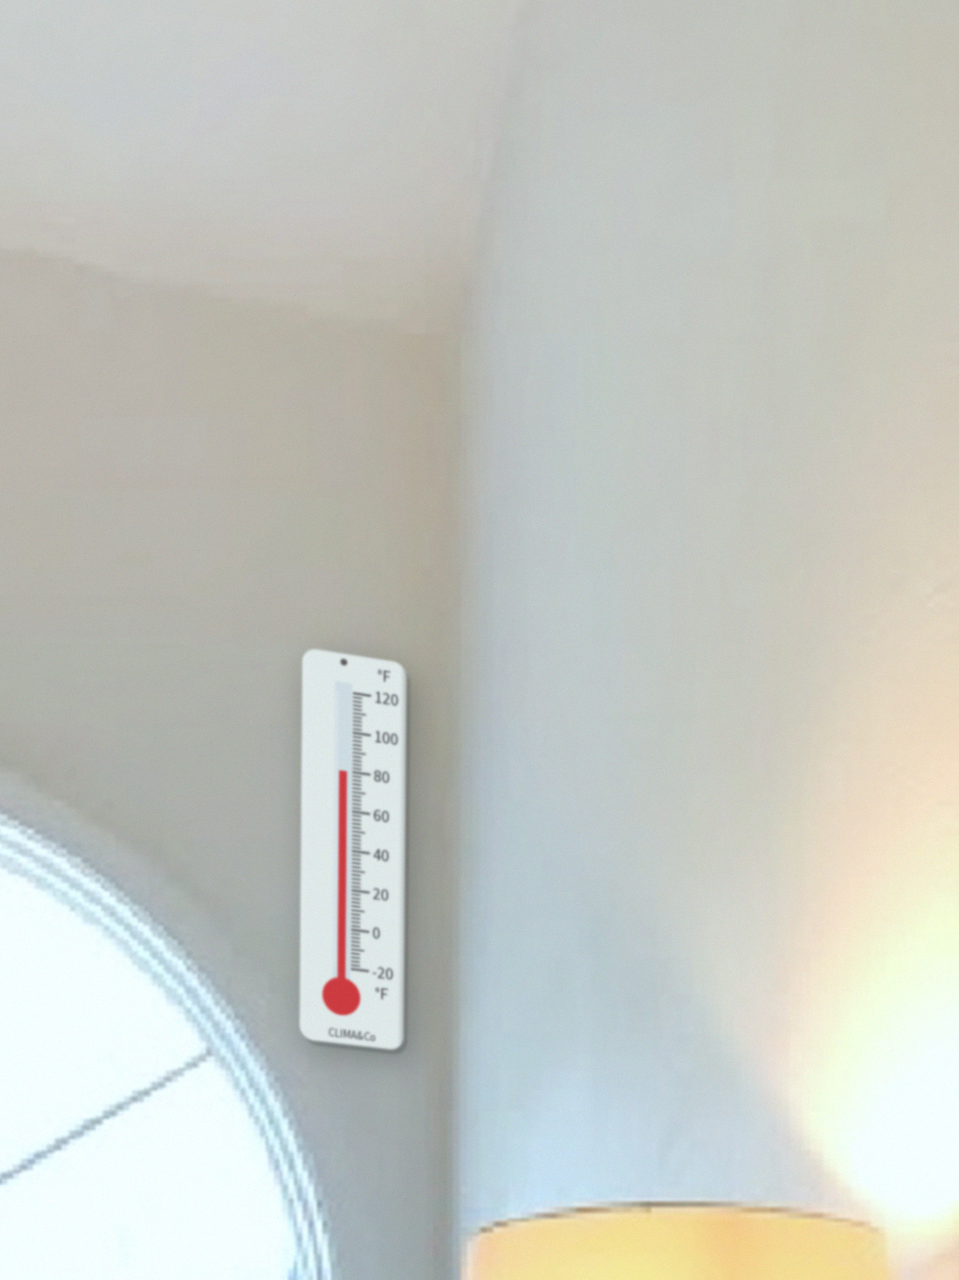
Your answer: 80 °F
